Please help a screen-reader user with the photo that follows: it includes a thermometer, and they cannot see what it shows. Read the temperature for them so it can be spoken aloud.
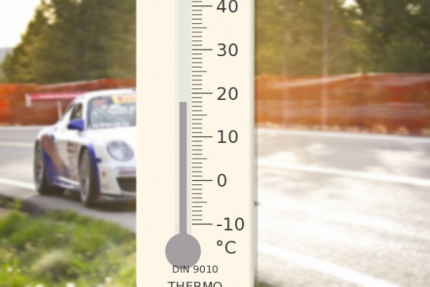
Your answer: 18 °C
